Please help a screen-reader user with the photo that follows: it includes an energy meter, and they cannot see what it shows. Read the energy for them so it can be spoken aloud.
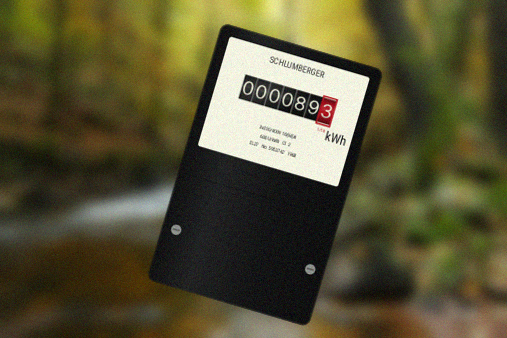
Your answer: 89.3 kWh
